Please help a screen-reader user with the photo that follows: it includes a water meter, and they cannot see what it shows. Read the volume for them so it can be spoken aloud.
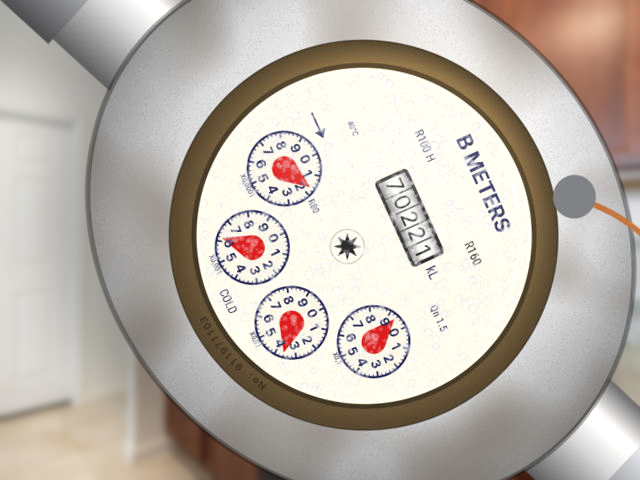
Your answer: 70220.9361 kL
